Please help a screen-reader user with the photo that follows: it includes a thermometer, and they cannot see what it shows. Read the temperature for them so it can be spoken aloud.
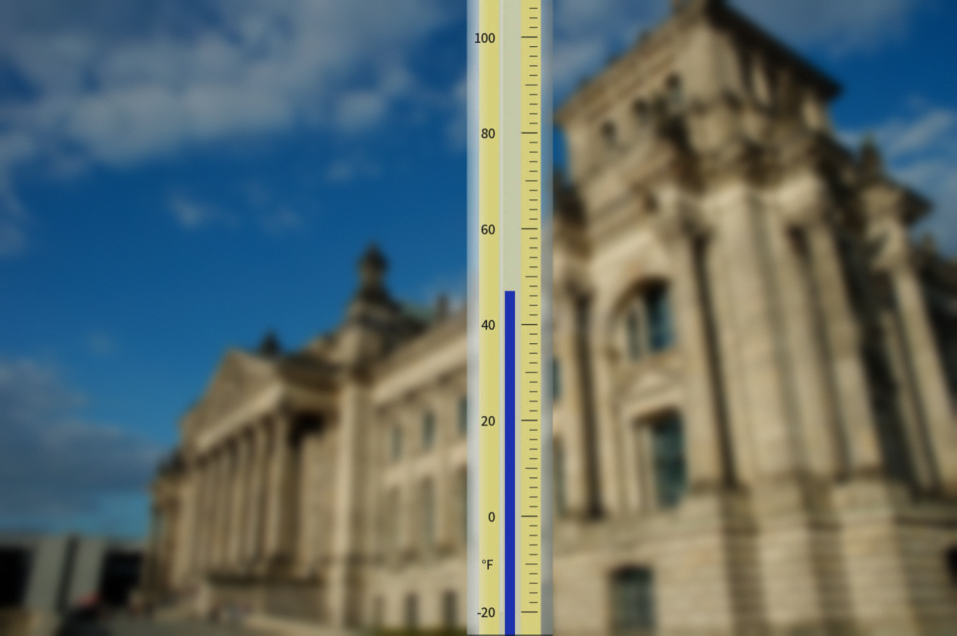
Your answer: 47 °F
